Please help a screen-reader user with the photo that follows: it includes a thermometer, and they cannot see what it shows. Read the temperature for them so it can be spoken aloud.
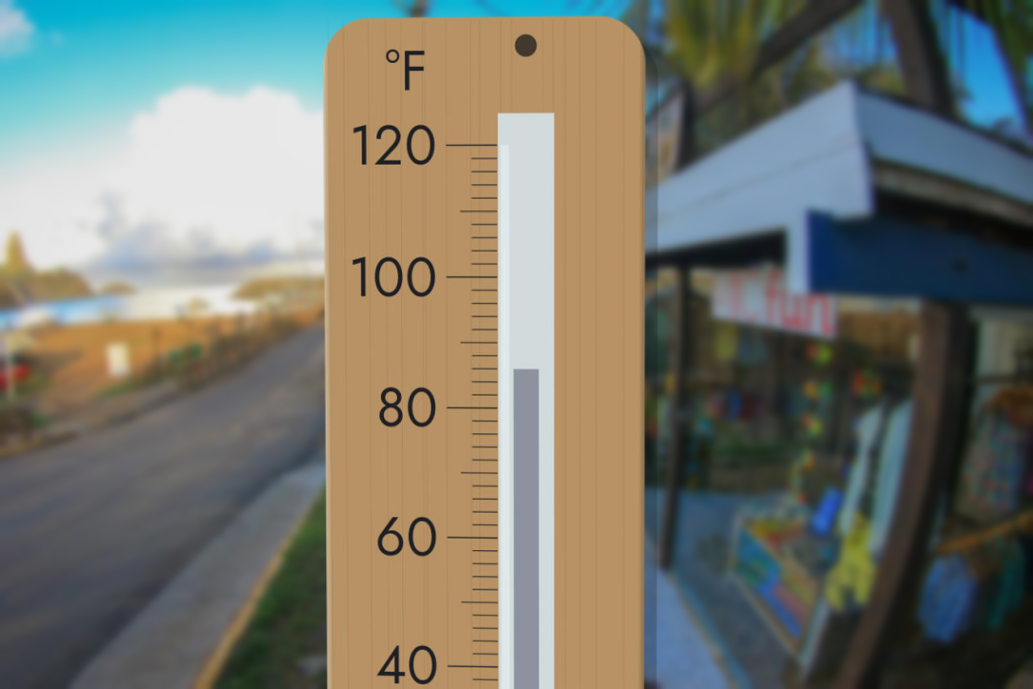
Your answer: 86 °F
